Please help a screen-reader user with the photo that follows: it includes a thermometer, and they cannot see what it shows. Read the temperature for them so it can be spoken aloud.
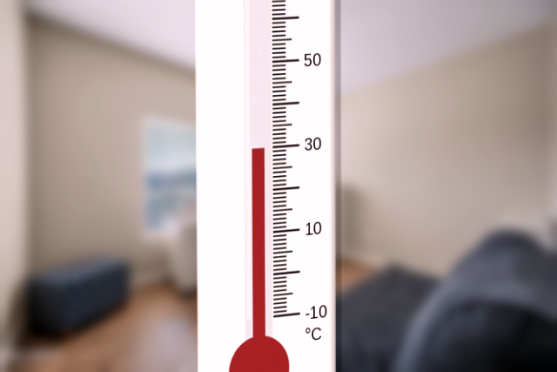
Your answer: 30 °C
